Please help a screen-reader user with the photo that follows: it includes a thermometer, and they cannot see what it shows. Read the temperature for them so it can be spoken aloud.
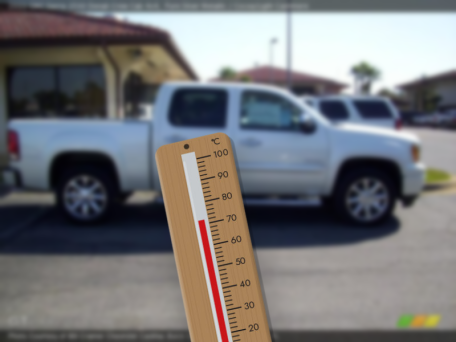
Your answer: 72 °C
